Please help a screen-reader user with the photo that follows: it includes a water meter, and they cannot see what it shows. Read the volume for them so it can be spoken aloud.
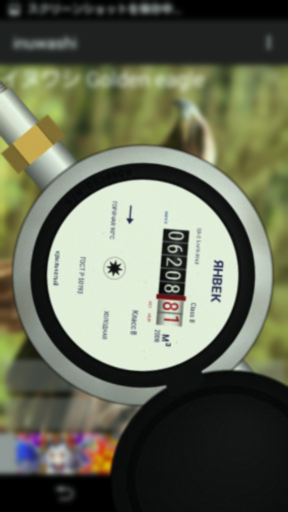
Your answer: 6208.81 m³
